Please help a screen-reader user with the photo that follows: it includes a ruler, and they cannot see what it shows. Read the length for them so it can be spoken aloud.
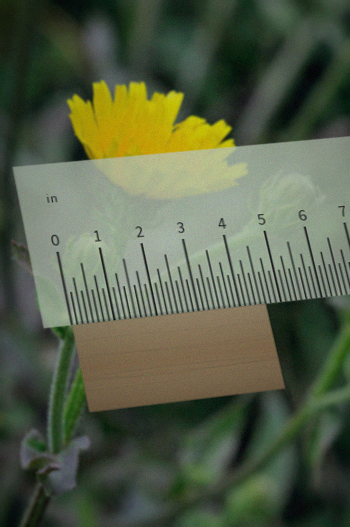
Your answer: 4.625 in
